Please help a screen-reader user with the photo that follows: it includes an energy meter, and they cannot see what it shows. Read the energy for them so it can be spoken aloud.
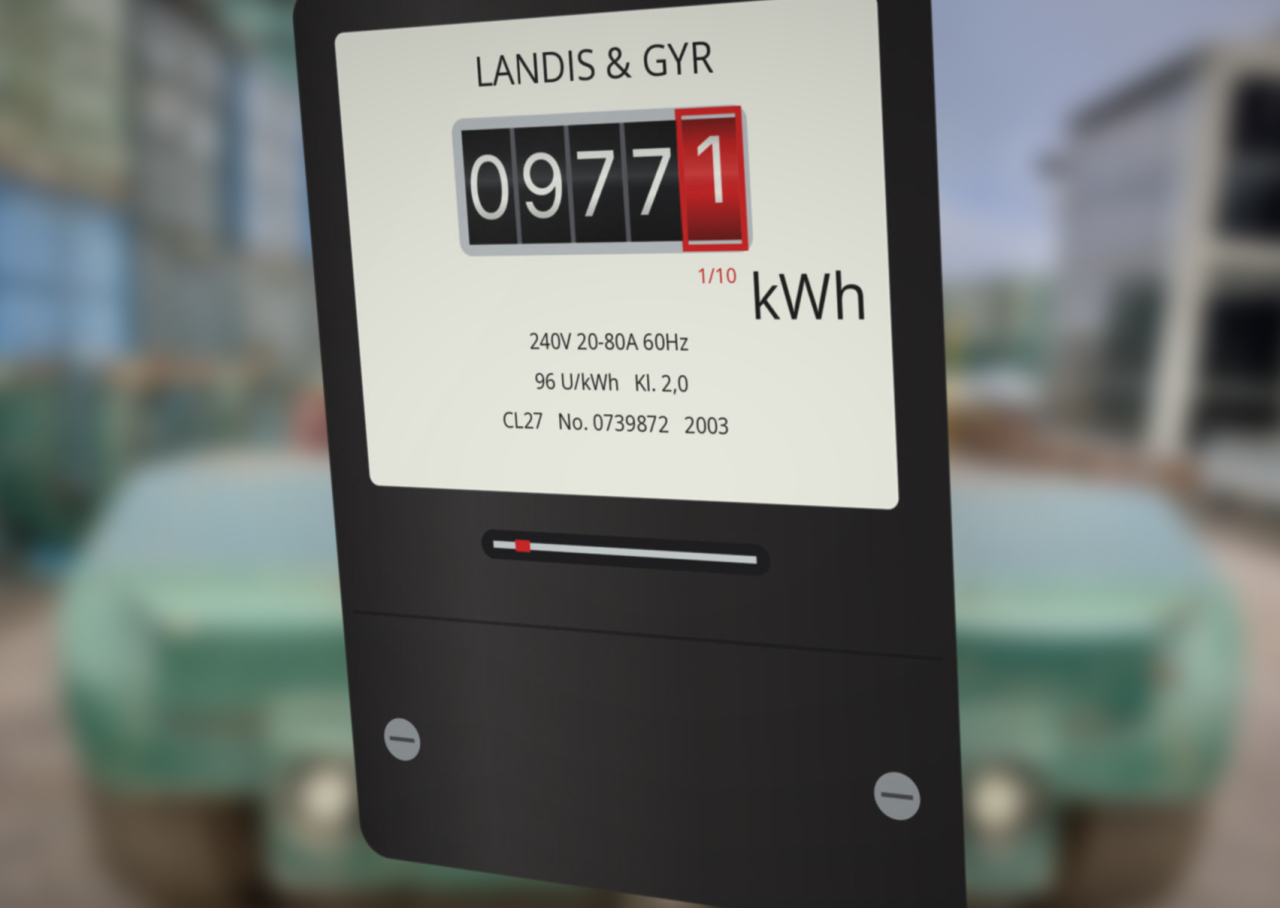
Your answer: 977.1 kWh
